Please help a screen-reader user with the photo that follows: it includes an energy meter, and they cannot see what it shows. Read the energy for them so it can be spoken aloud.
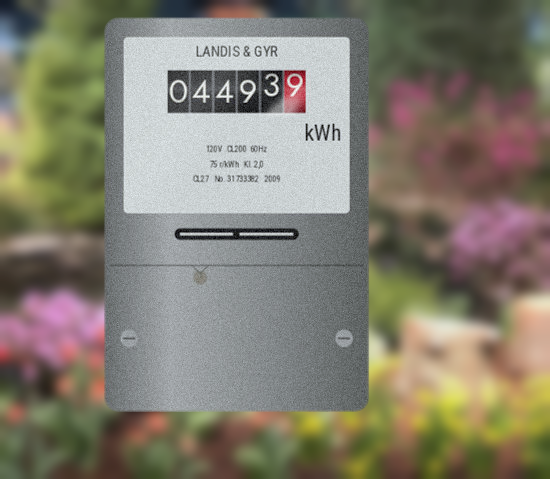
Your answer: 4493.9 kWh
